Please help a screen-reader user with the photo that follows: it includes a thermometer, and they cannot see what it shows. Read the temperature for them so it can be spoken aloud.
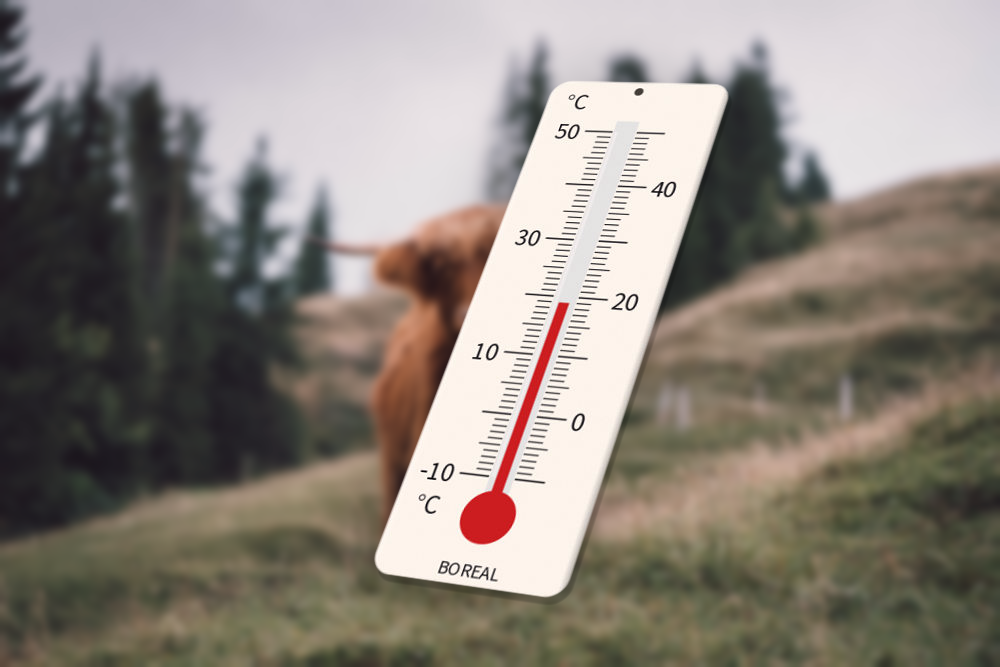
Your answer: 19 °C
